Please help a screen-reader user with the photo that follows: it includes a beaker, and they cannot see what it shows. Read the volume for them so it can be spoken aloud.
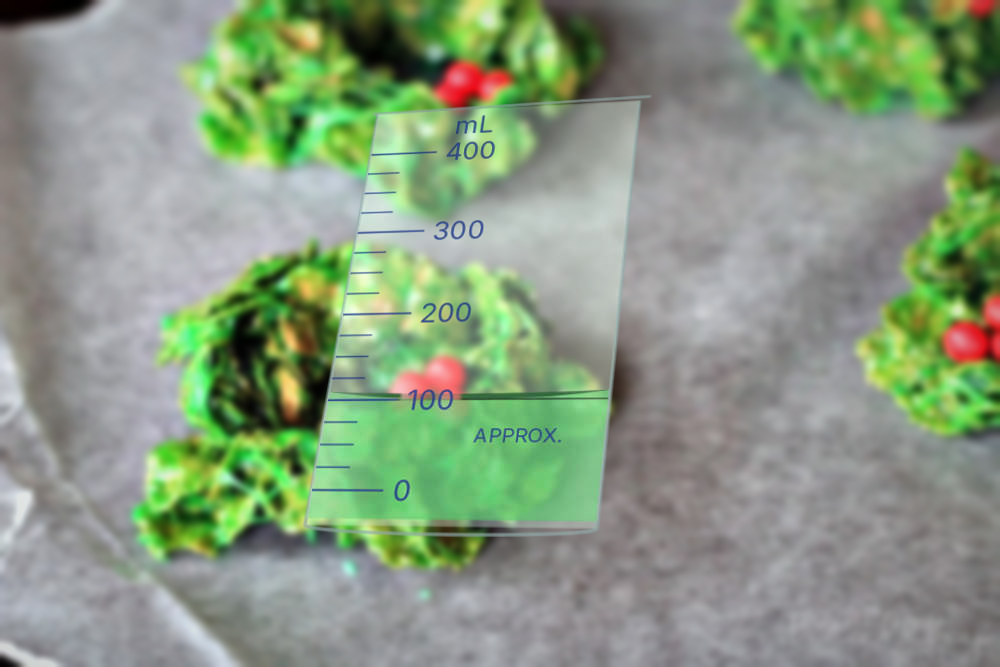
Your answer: 100 mL
